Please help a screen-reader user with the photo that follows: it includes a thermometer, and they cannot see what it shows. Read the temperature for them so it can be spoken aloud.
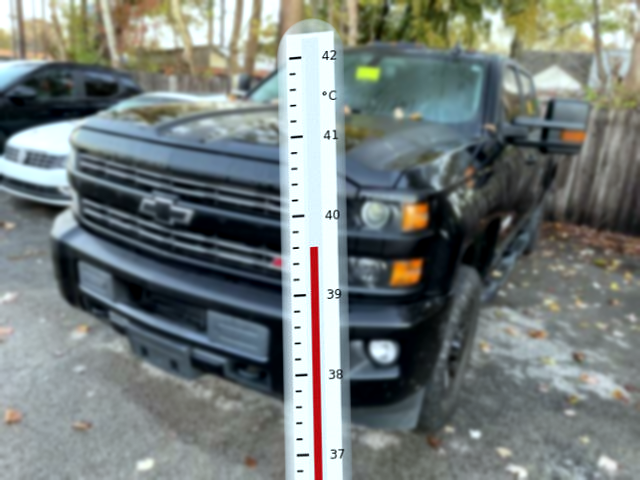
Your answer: 39.6 °C
